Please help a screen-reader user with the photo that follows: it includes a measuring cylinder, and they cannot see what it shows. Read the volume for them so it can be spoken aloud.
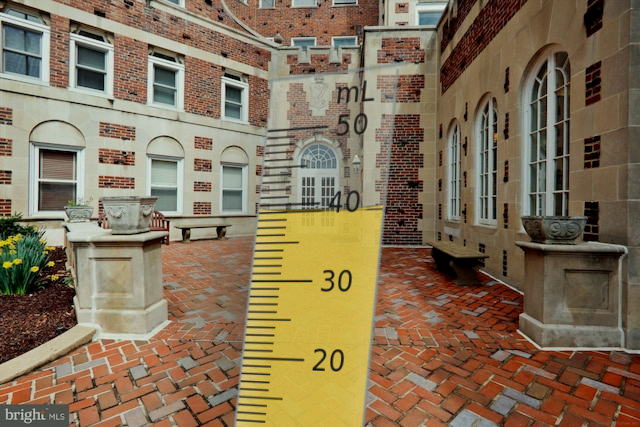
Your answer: 39 mL
